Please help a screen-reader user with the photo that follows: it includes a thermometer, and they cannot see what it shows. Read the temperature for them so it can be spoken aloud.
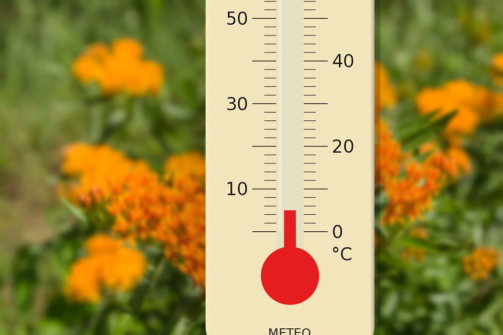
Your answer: 5 °C
